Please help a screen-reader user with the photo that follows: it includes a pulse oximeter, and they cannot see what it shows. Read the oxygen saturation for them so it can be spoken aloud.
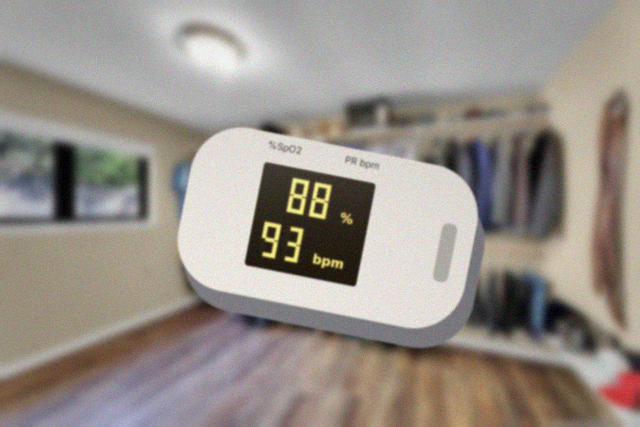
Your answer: 88 %
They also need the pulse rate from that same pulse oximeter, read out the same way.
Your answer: 93 bpm
